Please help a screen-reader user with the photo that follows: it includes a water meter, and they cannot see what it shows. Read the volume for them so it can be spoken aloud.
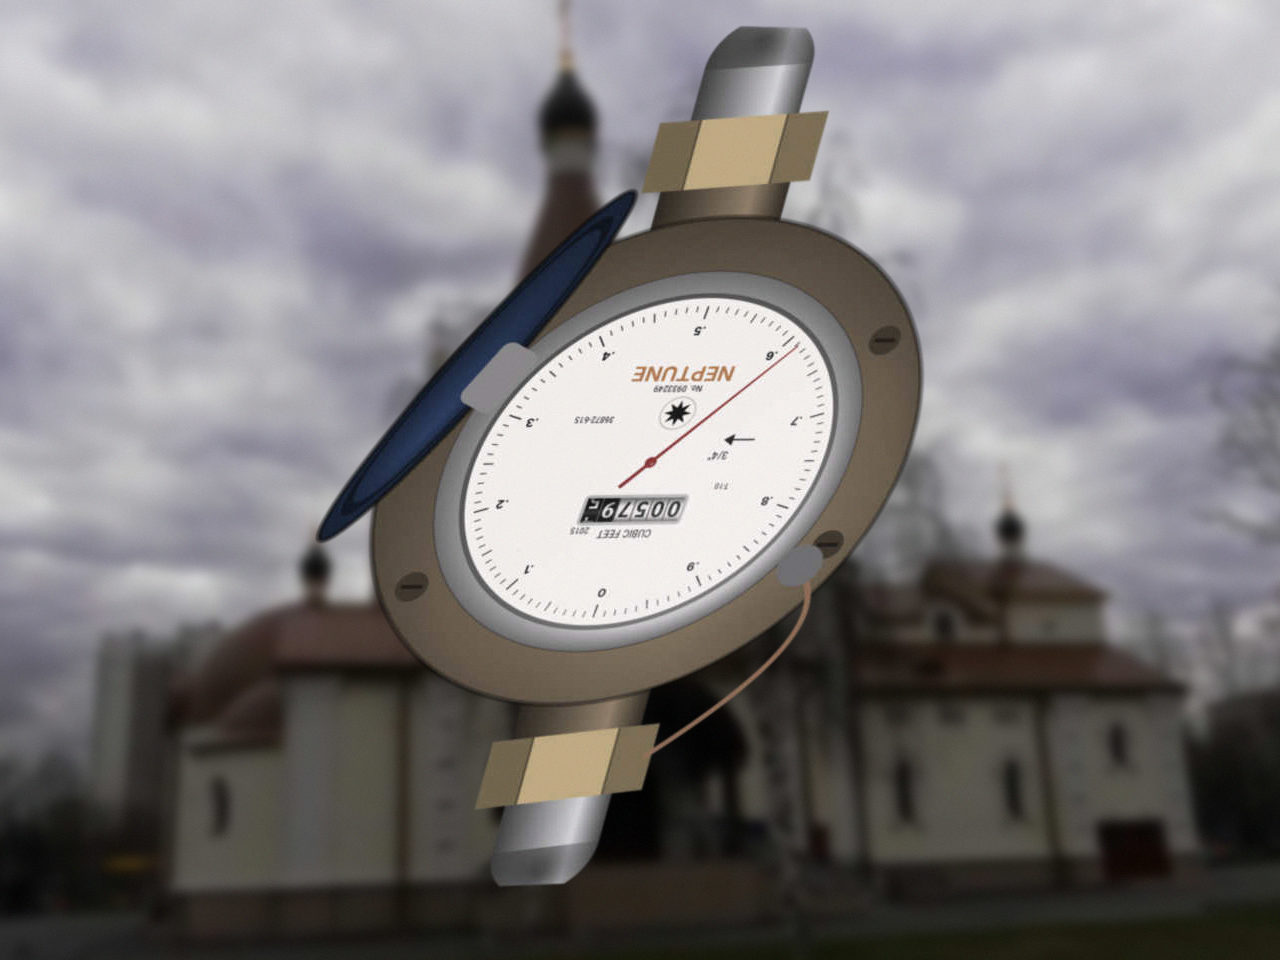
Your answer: 5794.61 ft³
